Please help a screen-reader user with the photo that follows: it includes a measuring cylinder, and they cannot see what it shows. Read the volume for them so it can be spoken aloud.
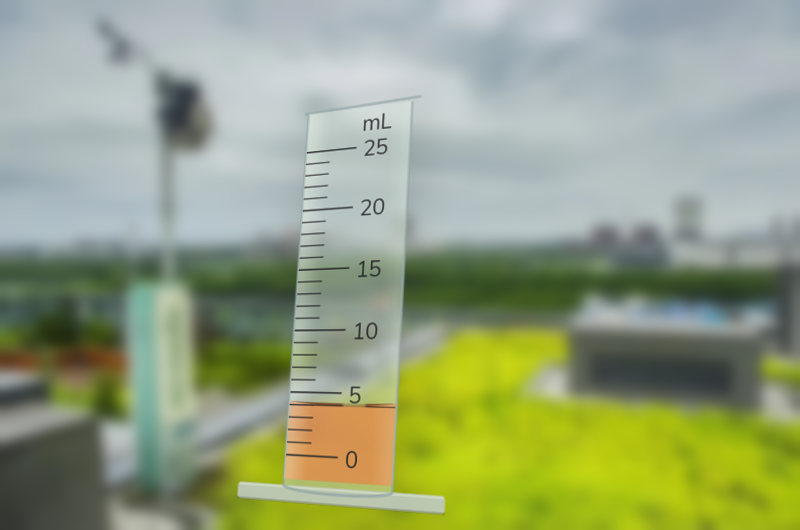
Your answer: 4 mL
